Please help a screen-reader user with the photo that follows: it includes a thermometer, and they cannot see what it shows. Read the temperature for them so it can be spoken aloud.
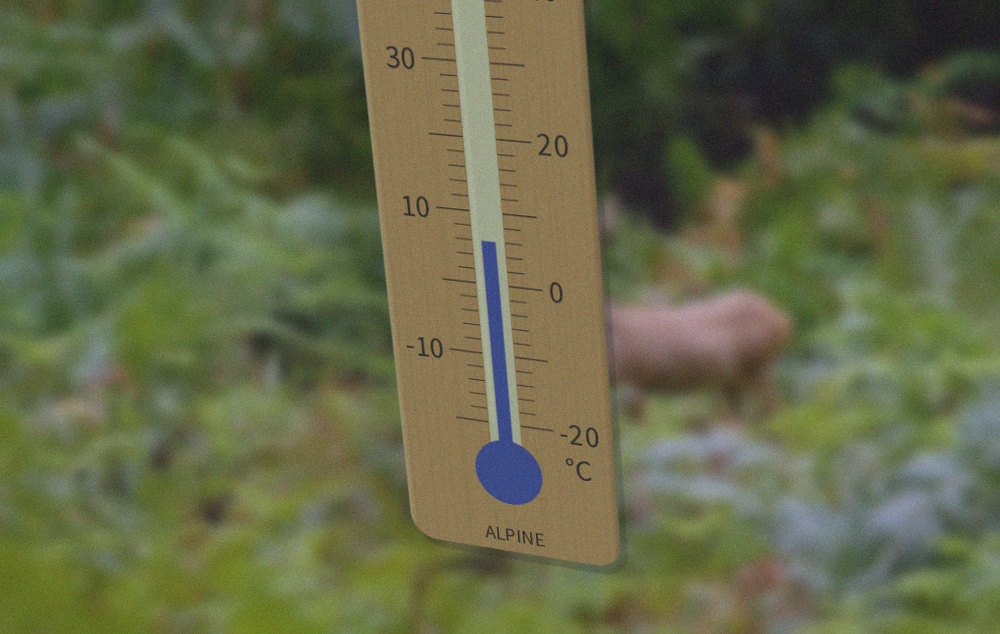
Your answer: 6 °C
